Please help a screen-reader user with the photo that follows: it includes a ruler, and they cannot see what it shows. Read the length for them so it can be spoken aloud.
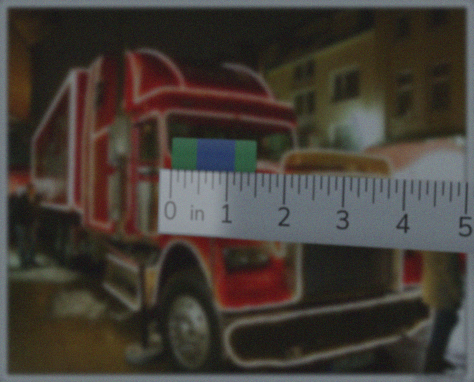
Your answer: 1.5 in
